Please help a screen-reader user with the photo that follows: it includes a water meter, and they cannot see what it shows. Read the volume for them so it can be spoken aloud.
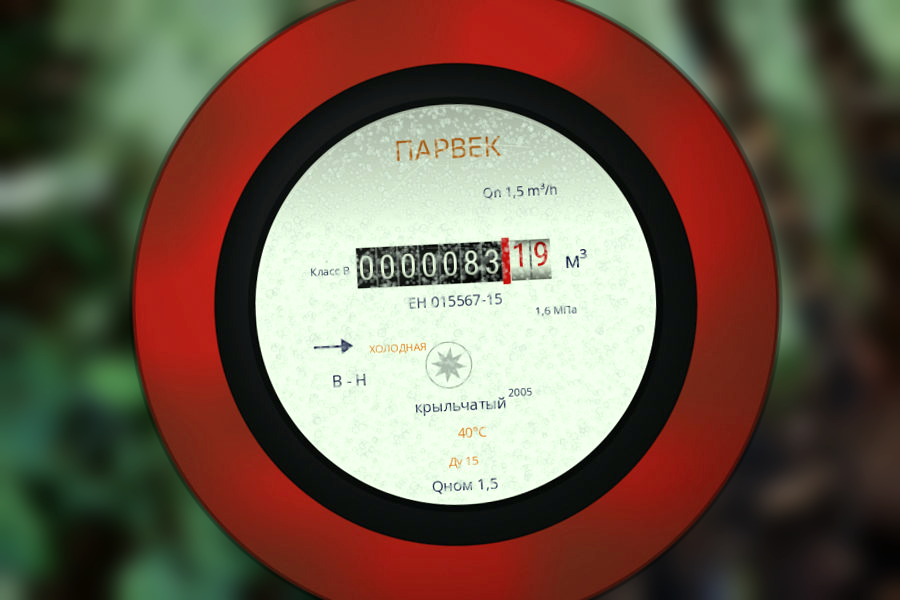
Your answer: 83.19 m³
